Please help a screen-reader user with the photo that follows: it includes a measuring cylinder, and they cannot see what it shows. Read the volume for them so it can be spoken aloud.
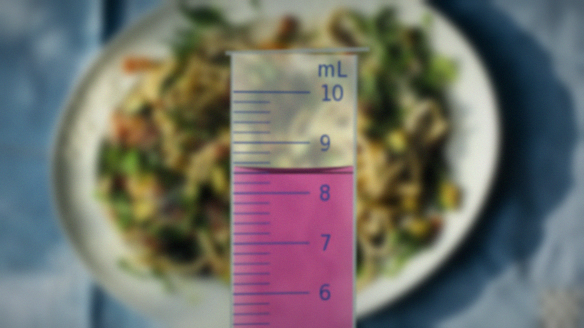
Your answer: 8.4 mL
